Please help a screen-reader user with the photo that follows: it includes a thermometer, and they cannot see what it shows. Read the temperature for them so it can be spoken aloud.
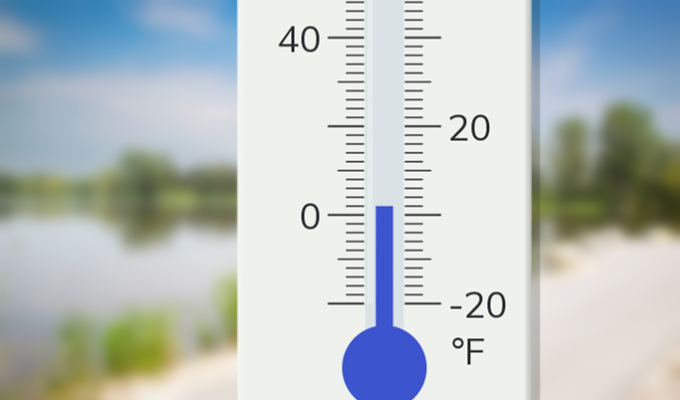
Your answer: 2 °F
